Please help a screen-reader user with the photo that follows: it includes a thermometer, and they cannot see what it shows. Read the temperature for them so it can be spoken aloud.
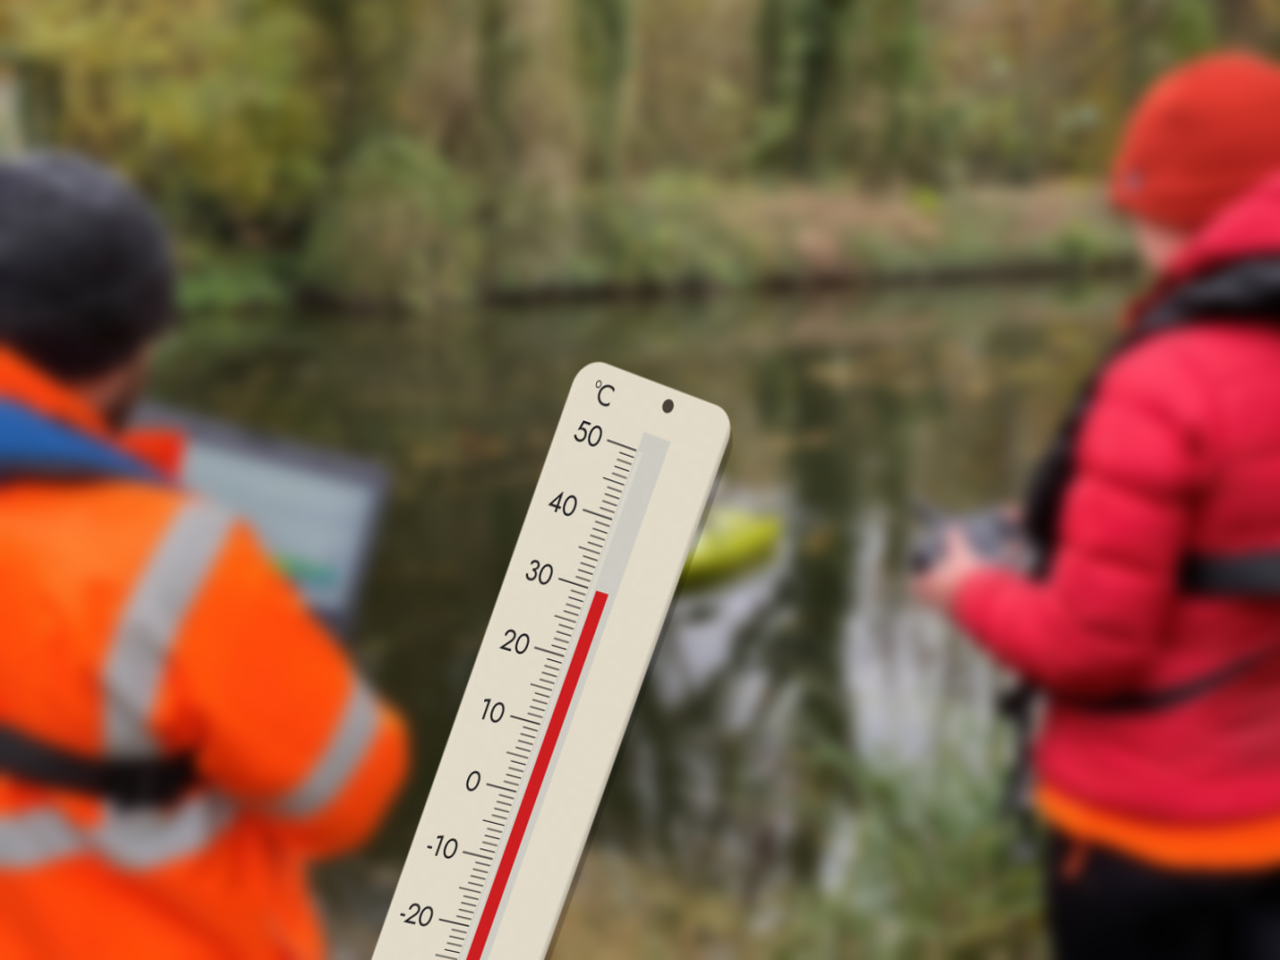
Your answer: 30 °C
